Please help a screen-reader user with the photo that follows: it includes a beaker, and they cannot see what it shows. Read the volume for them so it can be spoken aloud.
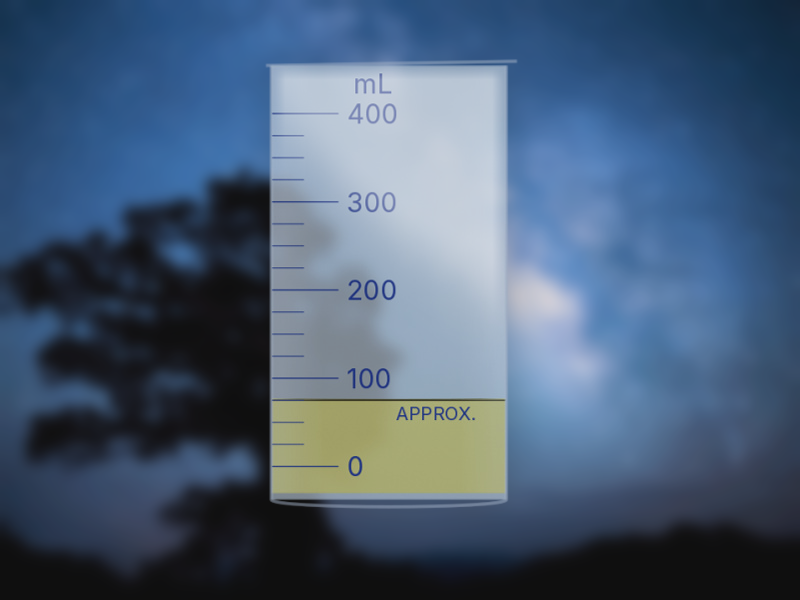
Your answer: 75 mL
